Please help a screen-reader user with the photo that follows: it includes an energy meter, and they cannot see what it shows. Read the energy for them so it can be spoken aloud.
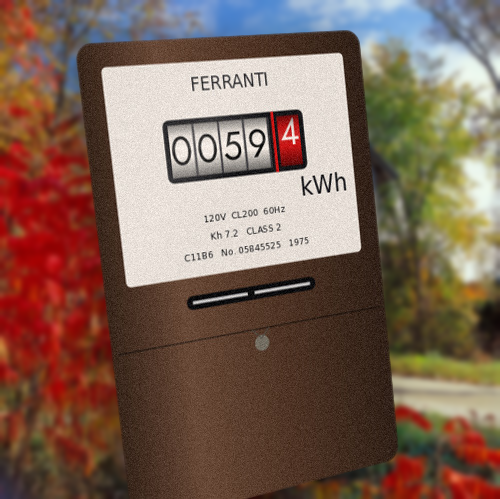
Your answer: 59.4 kWh
